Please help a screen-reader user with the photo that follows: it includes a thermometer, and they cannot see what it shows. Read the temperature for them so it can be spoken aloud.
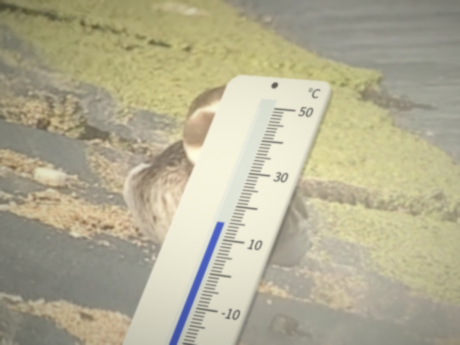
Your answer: 15 °C
